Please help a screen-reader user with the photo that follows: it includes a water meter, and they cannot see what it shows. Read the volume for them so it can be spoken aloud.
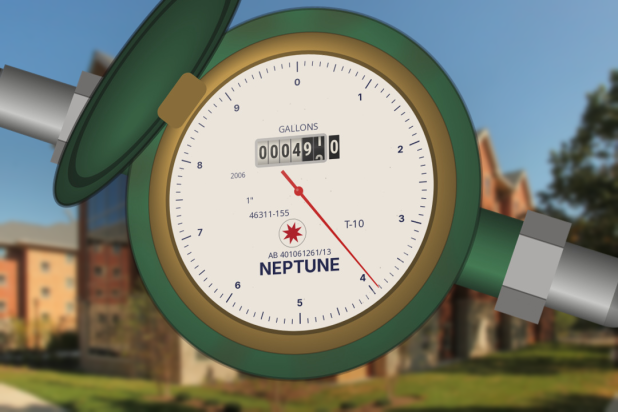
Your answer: 4913.9 gal
